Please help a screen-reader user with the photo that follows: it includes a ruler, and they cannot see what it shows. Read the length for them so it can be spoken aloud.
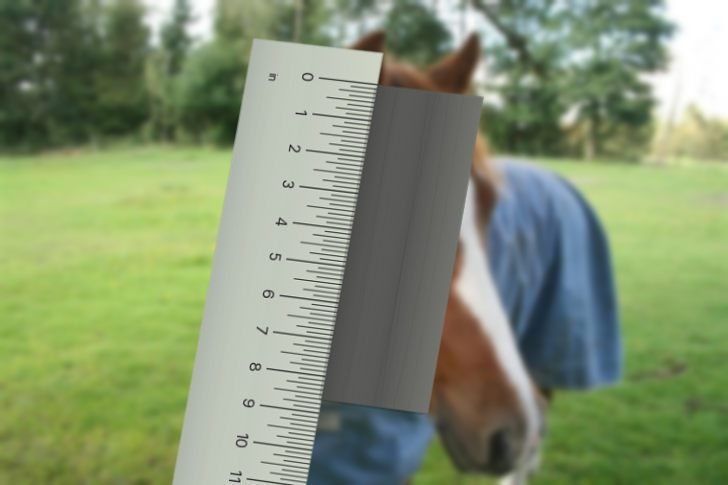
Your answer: 8.625 in
